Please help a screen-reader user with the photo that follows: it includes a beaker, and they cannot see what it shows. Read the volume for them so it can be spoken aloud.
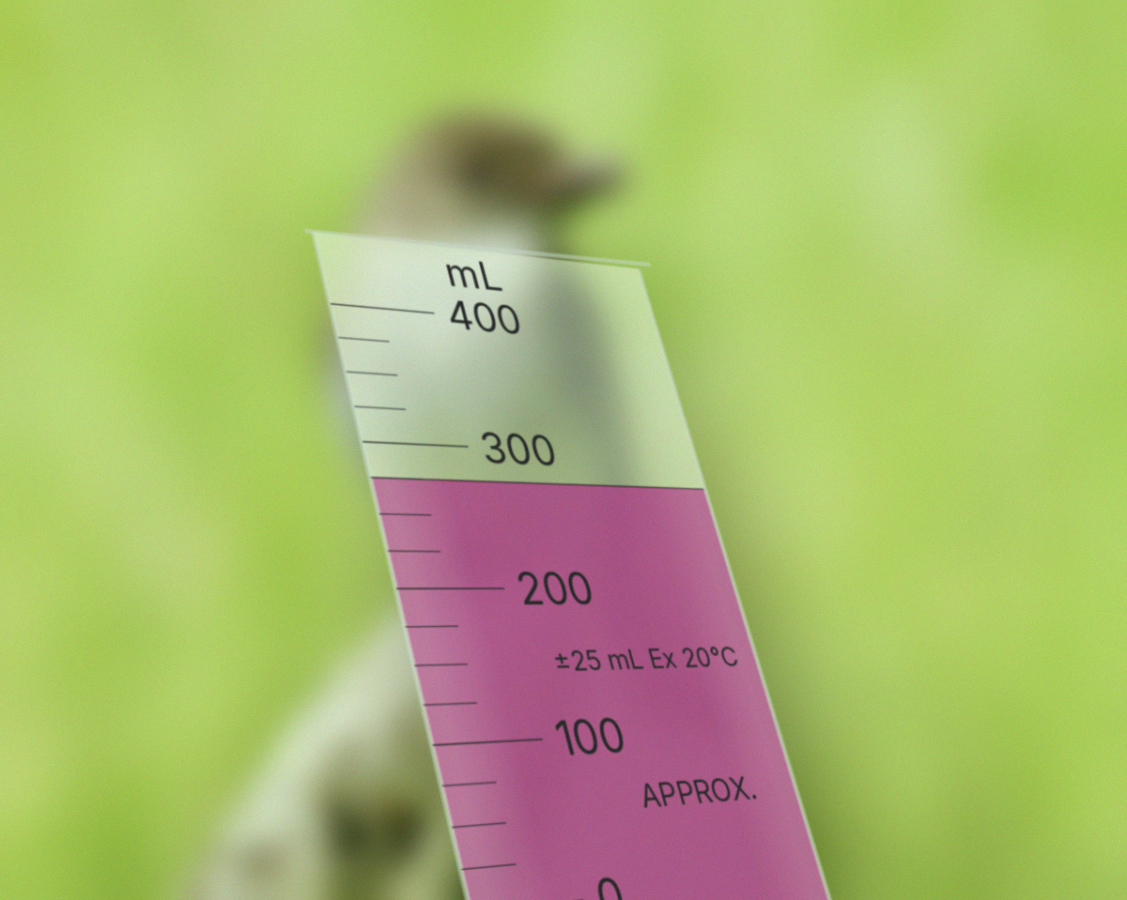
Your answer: 275 mL
